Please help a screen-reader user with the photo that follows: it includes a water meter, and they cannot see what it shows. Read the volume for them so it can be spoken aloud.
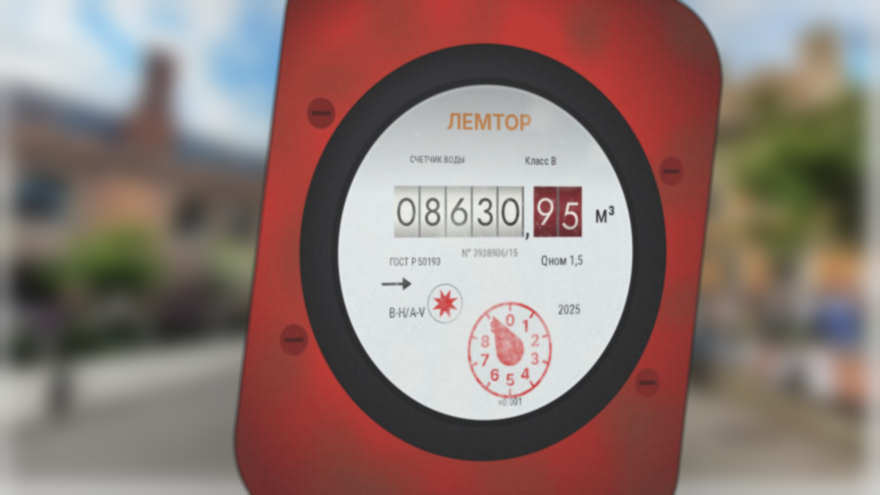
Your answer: 8630.949 m³
